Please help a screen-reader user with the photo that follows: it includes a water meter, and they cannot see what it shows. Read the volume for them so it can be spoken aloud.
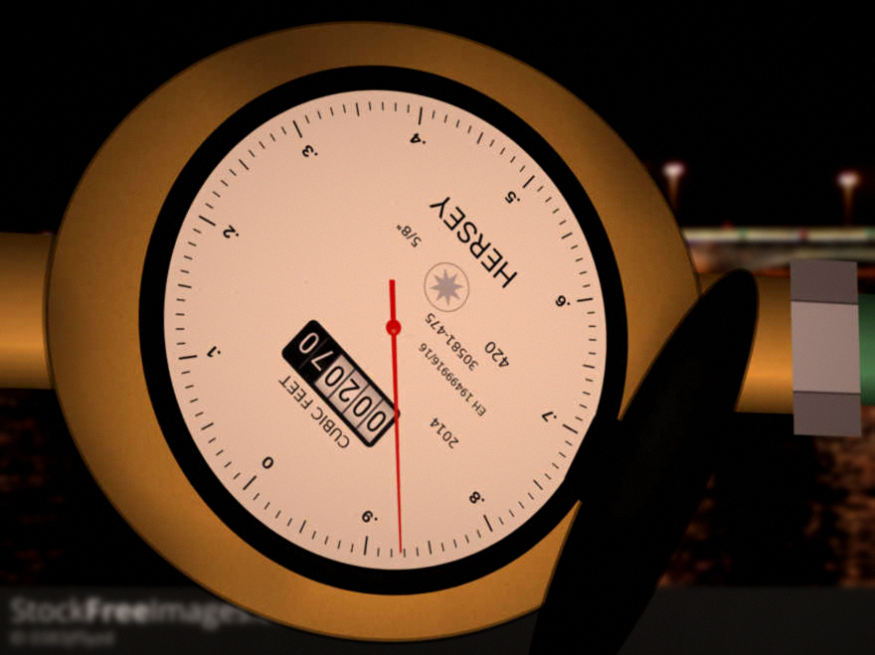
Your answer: 2069.87 ft³
